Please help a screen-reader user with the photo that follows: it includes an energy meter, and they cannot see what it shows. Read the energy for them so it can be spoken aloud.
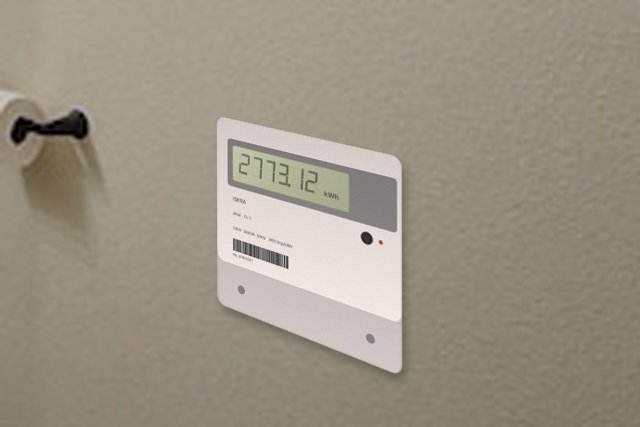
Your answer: 2773.12 kWh
